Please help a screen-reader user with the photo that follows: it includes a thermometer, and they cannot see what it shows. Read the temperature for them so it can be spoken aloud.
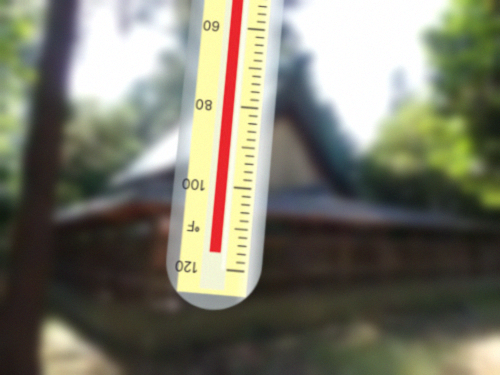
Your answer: 116 °F
